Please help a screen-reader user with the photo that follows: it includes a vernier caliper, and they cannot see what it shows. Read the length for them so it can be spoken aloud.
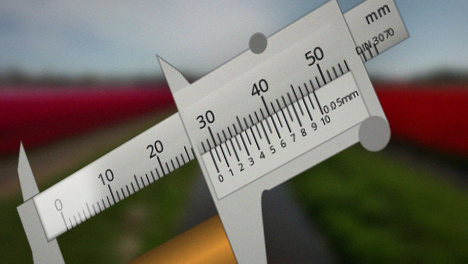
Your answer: 28.8 mm
